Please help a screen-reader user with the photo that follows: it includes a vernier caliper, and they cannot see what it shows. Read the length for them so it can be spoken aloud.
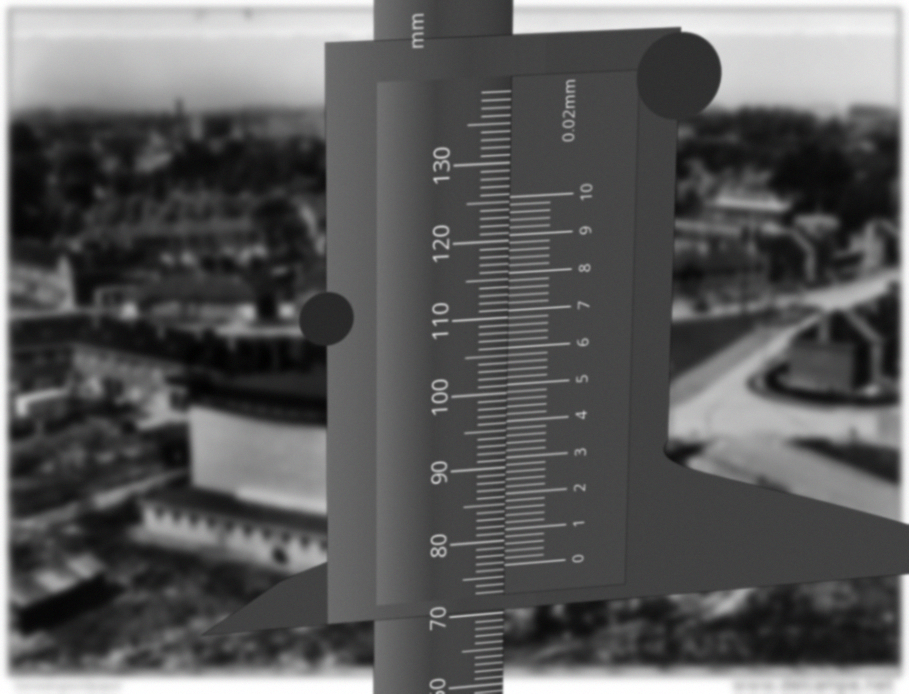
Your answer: 76.6 mm
